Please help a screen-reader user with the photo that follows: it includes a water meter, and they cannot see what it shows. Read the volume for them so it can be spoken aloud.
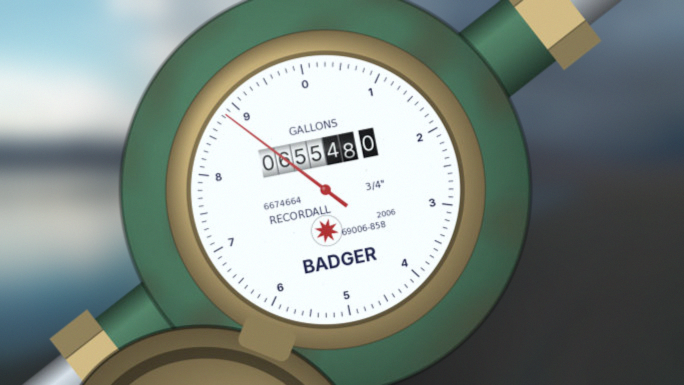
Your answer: 655478.8 gal
